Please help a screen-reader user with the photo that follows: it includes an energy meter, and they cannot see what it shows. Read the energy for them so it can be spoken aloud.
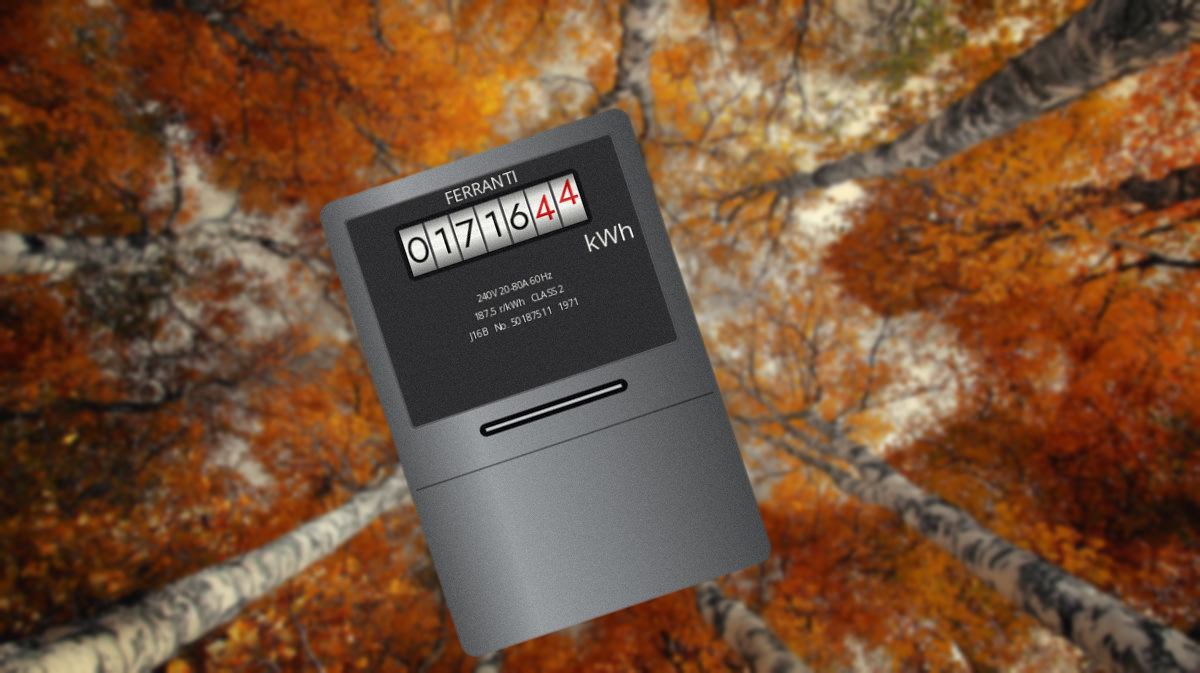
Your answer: 1716.44 kWh
